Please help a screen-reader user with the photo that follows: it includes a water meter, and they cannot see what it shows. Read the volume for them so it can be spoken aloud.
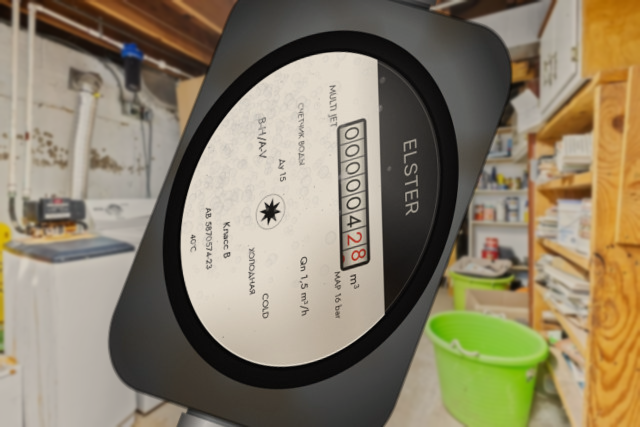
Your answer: 4.28 m³
